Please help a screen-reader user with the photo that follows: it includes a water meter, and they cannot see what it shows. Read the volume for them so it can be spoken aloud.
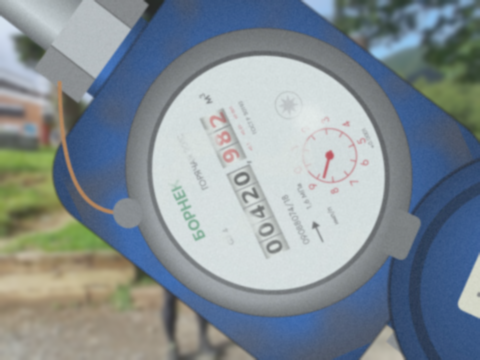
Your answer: 420.9818 m³
